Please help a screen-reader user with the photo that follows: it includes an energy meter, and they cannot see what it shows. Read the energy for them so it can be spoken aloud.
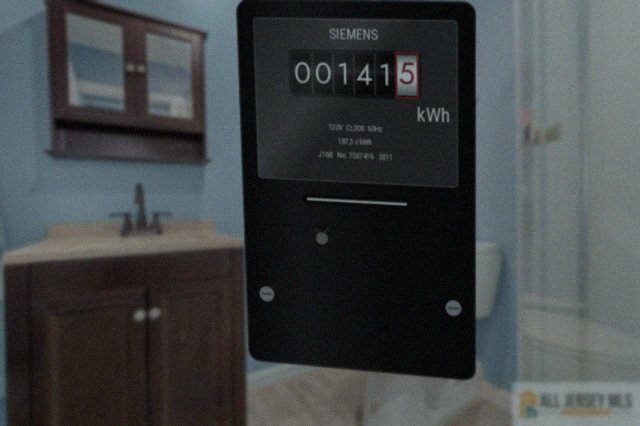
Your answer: 141.5 kWh
